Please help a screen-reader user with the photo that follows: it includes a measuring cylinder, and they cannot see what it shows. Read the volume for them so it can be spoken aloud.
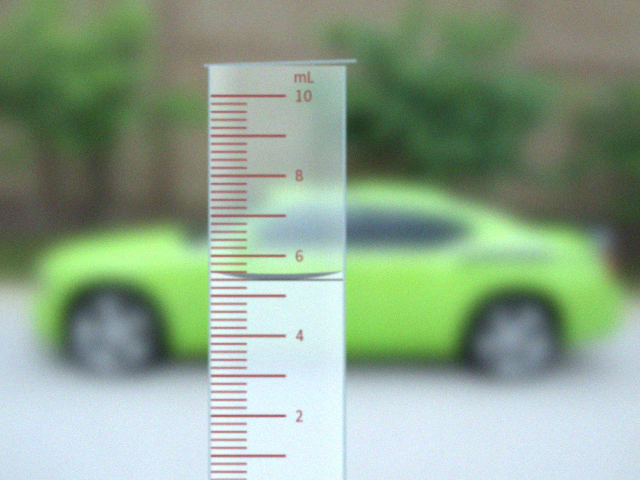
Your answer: 5.4 mL
